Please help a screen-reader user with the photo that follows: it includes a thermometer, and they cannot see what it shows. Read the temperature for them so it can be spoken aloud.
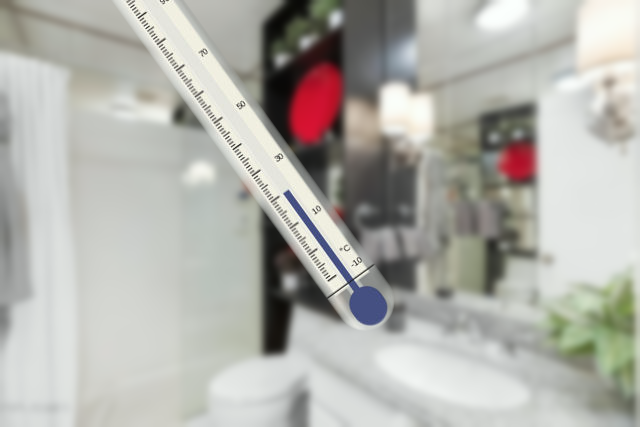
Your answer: 20 °C
